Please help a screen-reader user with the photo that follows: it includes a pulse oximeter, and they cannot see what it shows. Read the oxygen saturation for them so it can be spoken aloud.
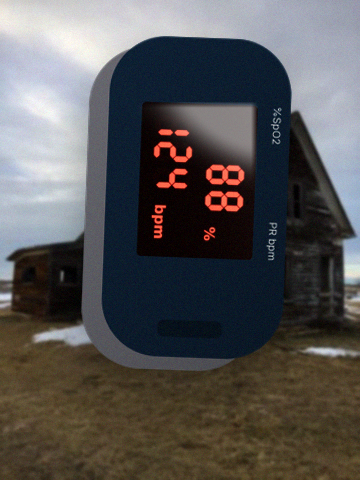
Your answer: 88 %
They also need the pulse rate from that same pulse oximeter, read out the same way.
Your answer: 124 bpm
